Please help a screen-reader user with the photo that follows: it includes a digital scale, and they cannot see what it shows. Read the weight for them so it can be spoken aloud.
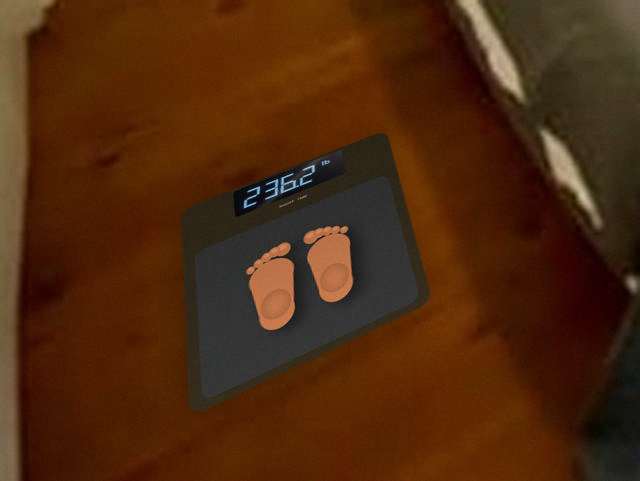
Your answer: 236.2 lb
